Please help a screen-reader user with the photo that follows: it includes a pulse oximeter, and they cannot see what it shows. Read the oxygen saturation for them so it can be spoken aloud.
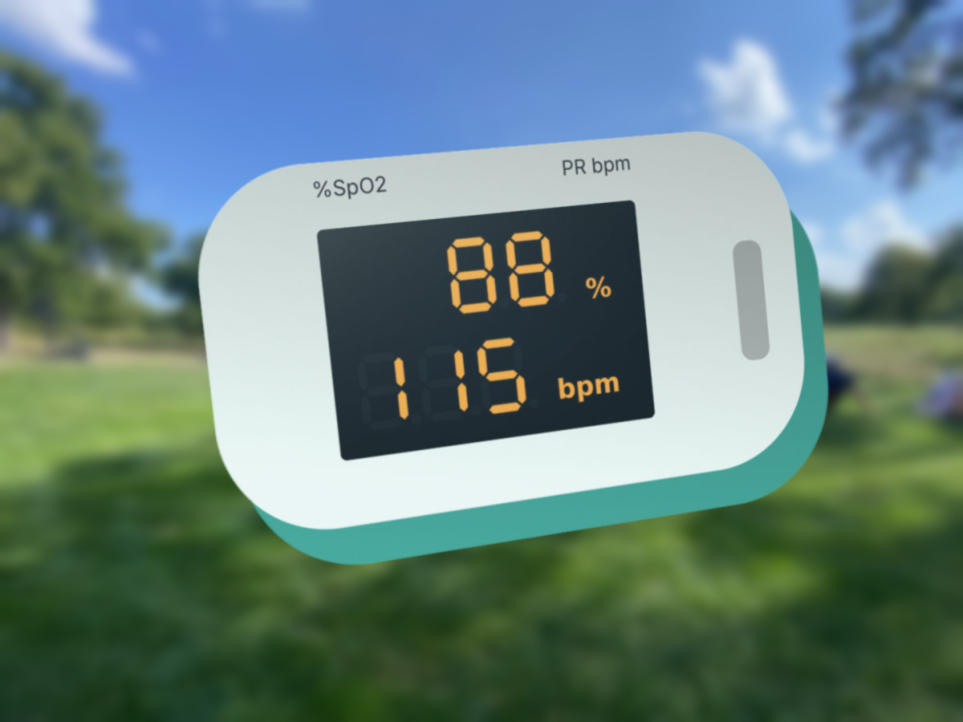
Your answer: 88 %
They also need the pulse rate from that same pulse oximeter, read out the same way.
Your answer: 115 bpm
